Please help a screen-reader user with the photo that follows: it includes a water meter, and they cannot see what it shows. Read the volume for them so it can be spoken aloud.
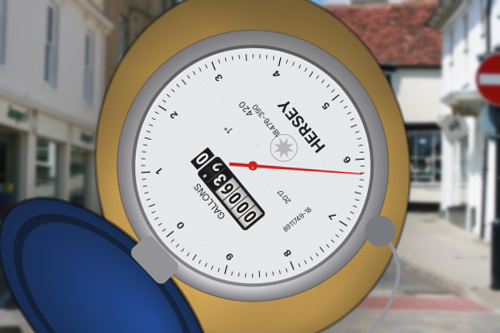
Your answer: 6316.2 gal
